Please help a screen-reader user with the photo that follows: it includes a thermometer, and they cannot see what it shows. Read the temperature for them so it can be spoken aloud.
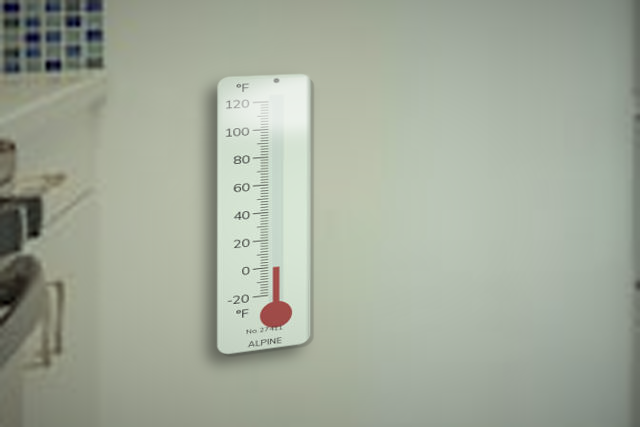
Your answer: 0 °F
